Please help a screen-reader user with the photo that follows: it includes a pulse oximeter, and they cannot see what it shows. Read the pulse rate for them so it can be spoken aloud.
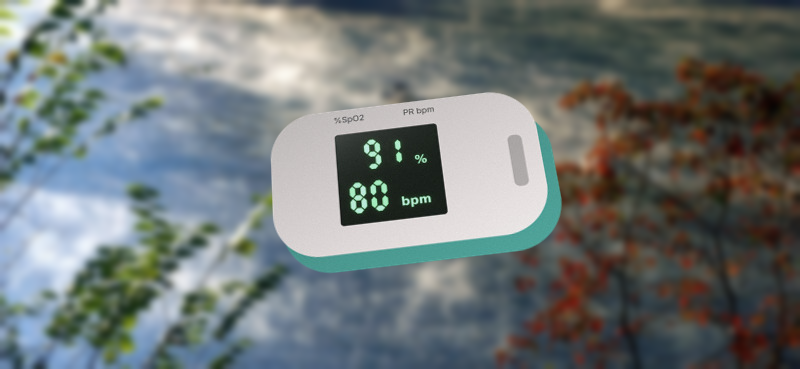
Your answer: 80 bpm
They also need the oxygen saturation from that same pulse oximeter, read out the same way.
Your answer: 91 %
